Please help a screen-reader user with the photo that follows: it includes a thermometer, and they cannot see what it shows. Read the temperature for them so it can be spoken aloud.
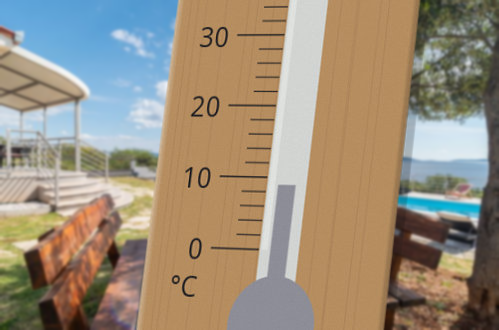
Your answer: 9 °C
